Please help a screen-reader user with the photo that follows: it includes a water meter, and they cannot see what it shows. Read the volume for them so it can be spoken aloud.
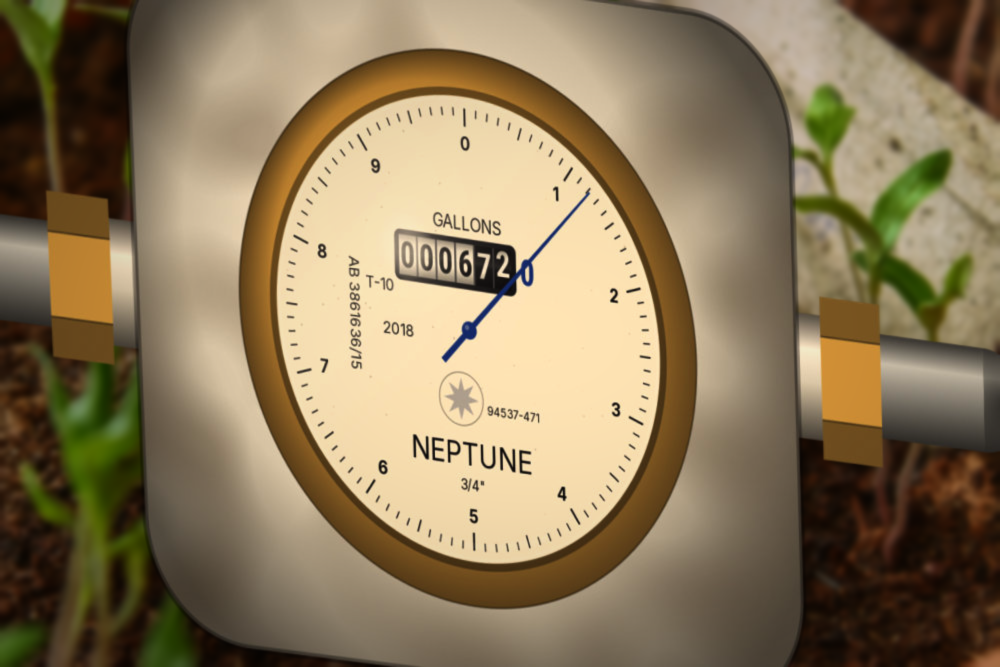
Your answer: 6721.2 gal
